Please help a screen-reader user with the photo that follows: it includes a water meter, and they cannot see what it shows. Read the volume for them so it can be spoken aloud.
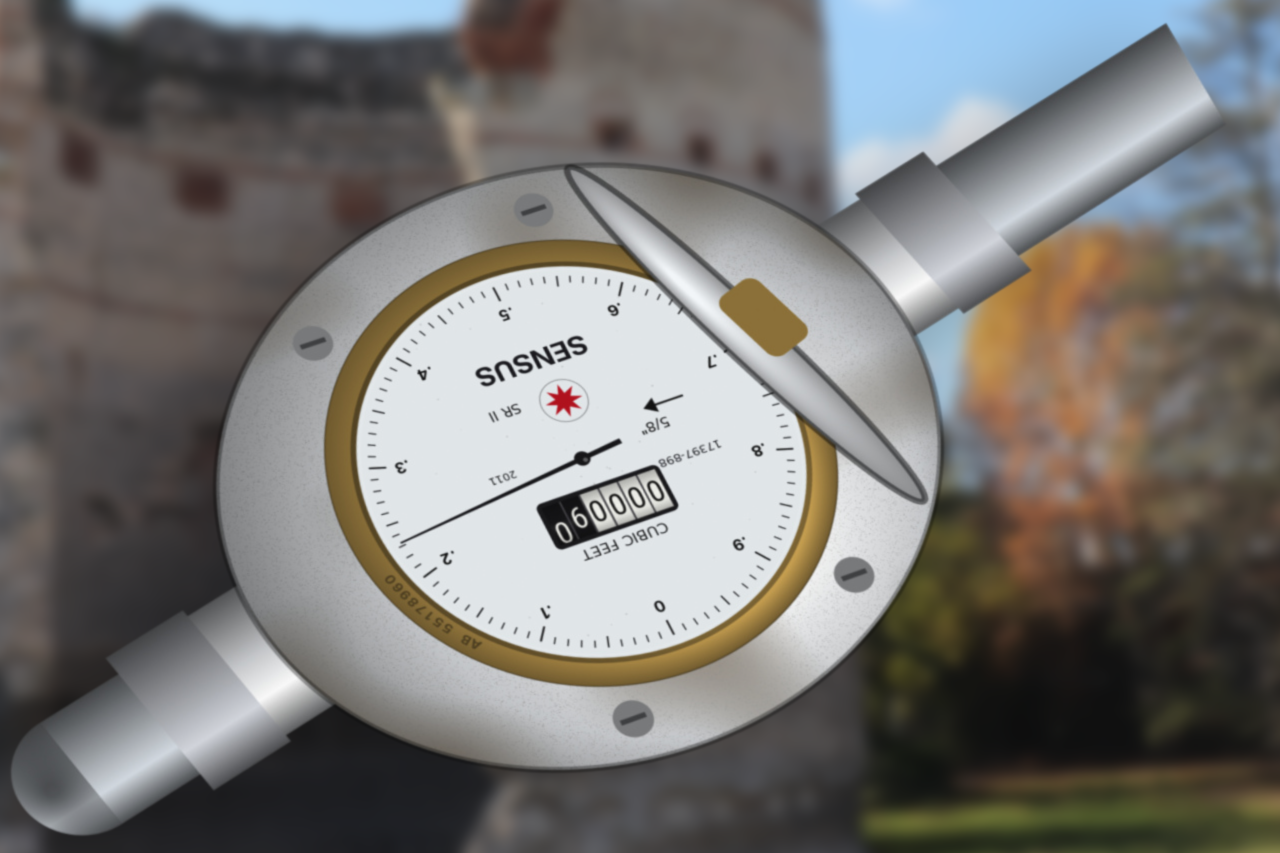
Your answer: 90.23 ft³
